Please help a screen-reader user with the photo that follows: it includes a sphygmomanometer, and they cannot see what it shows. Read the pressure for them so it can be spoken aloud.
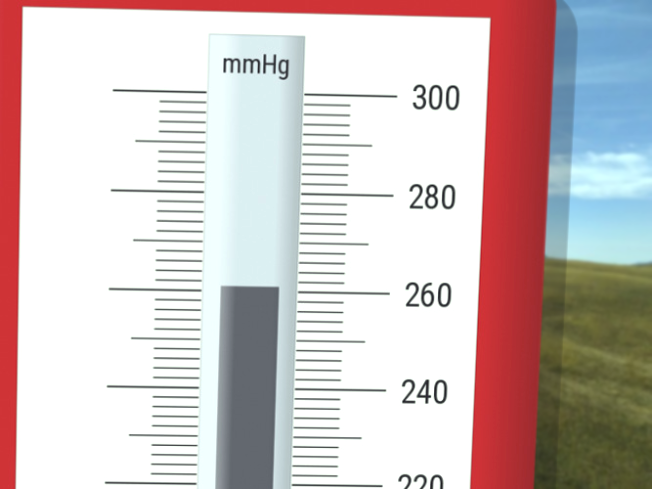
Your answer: 261 mmHg
